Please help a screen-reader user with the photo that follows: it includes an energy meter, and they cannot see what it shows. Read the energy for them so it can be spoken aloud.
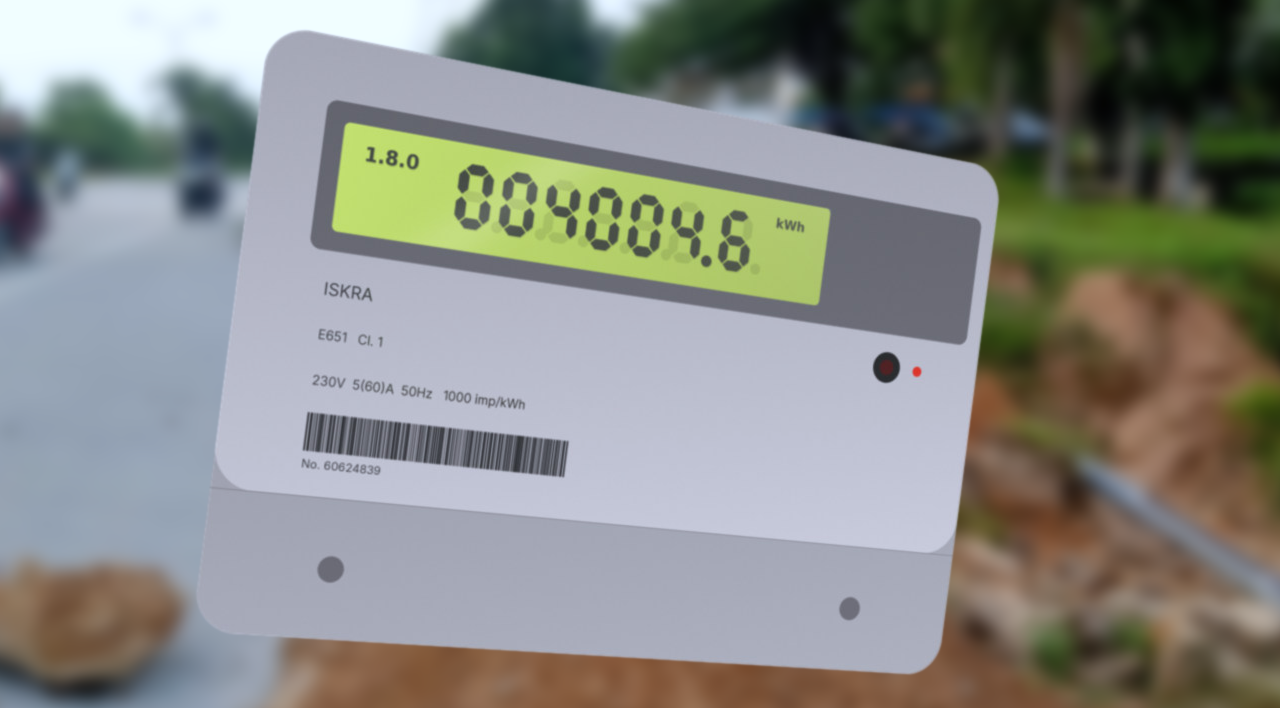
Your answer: 4004.6 kWh
